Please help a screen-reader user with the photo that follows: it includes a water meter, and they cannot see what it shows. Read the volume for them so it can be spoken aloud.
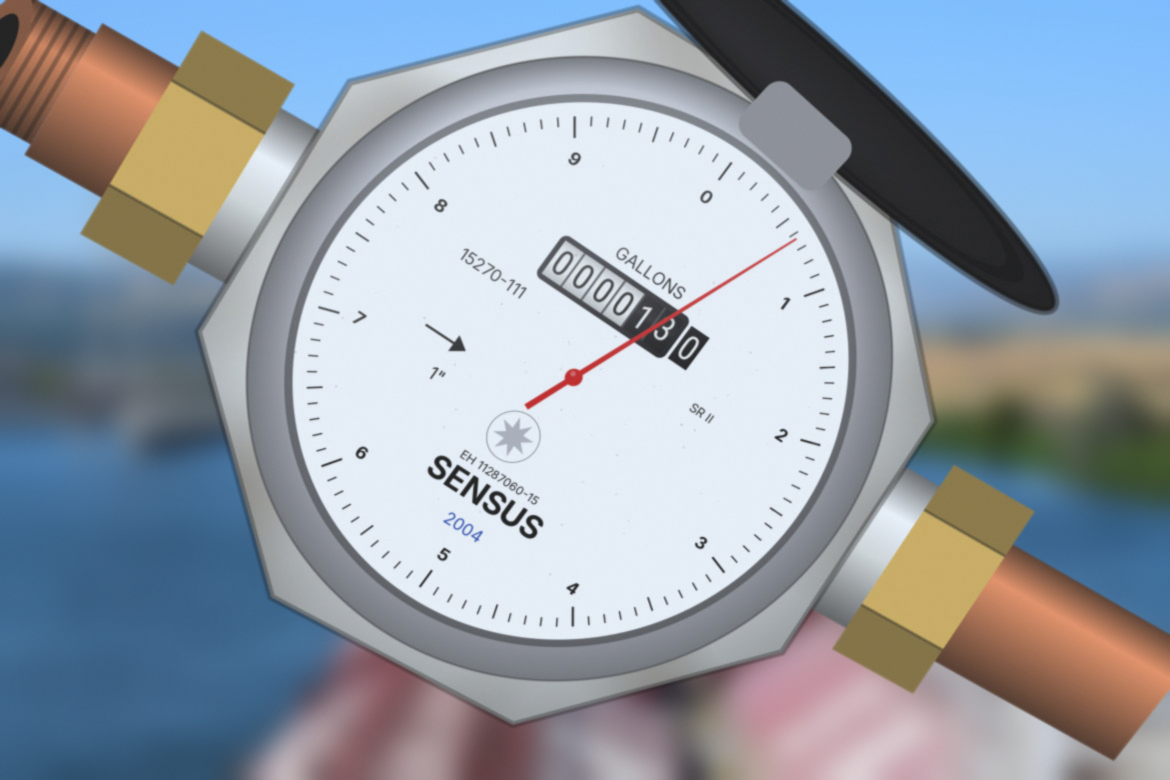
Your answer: 130.6 gal
